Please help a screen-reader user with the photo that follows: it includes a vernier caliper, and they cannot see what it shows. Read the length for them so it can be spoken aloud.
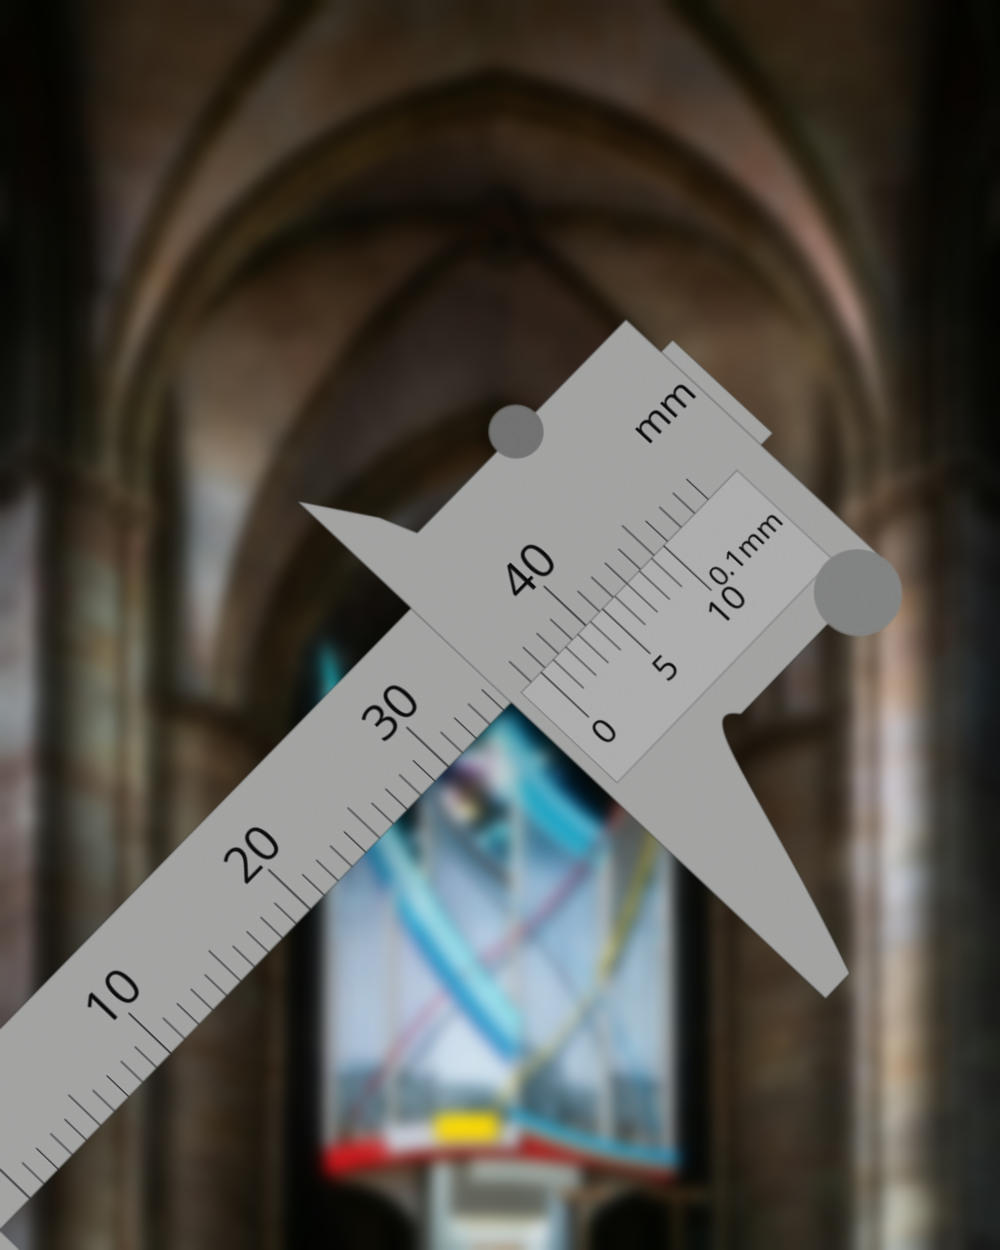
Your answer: 36.7 mm
